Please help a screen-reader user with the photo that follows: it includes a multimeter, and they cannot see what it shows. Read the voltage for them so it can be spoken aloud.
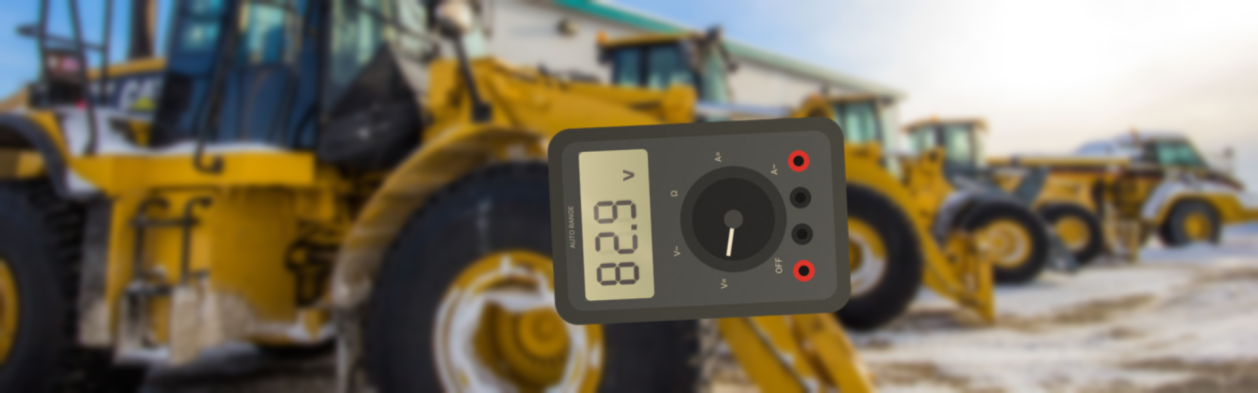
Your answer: 82.9 V
